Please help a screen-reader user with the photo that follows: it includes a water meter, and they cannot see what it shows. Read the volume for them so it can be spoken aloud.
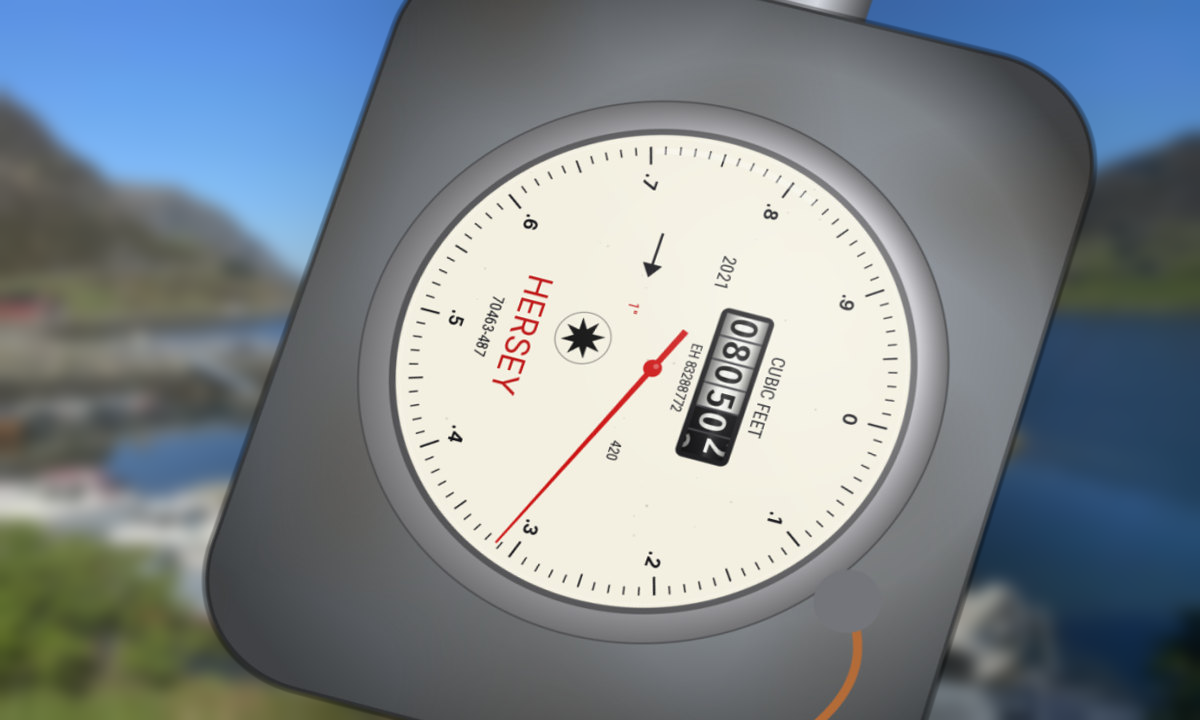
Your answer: 80502.31 ft³
